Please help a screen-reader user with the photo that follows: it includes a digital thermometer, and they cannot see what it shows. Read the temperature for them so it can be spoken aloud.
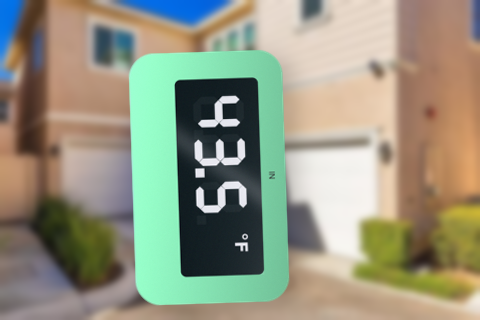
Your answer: 43.5 °F
